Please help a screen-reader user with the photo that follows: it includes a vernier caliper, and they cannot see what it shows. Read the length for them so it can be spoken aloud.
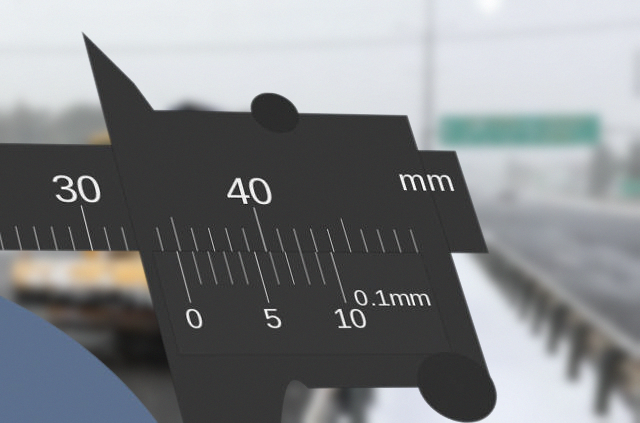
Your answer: 34.8 mm
